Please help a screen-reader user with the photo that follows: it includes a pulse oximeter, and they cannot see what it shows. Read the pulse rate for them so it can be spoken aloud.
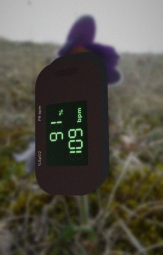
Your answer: 109 bpm
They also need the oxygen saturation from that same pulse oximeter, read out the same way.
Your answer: 91 %
